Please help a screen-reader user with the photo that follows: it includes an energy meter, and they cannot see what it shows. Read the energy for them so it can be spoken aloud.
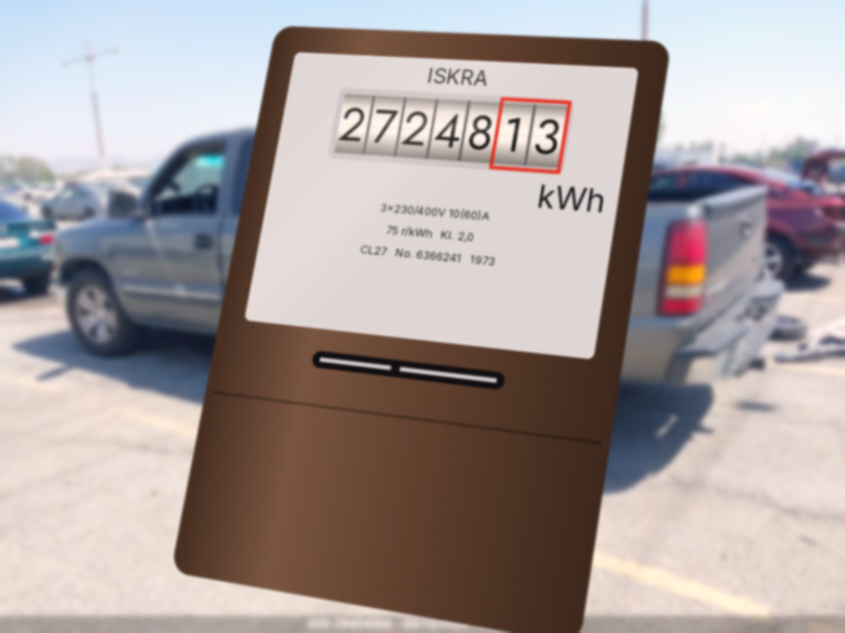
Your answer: 27248.13 kWh
